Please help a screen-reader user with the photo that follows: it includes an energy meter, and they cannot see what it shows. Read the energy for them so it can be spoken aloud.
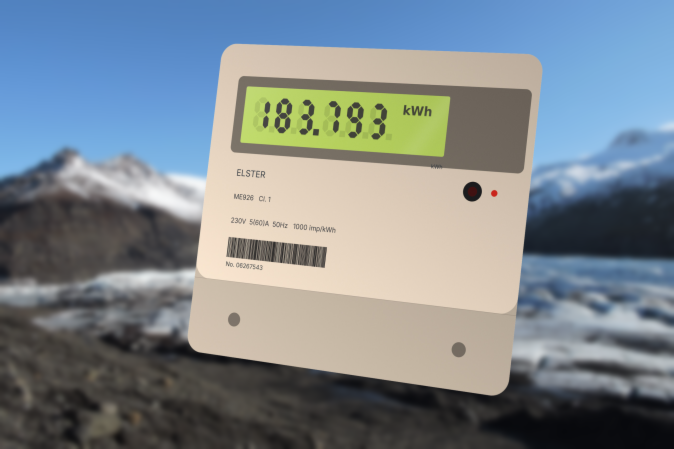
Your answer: 183.793 kWh
